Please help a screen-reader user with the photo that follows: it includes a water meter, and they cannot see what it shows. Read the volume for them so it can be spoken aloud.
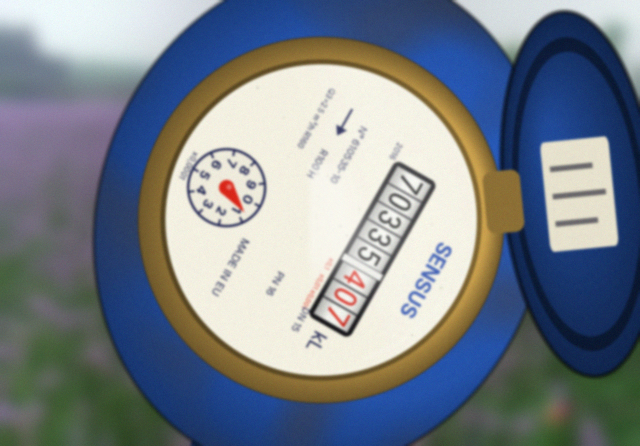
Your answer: 70335.4070 kL
